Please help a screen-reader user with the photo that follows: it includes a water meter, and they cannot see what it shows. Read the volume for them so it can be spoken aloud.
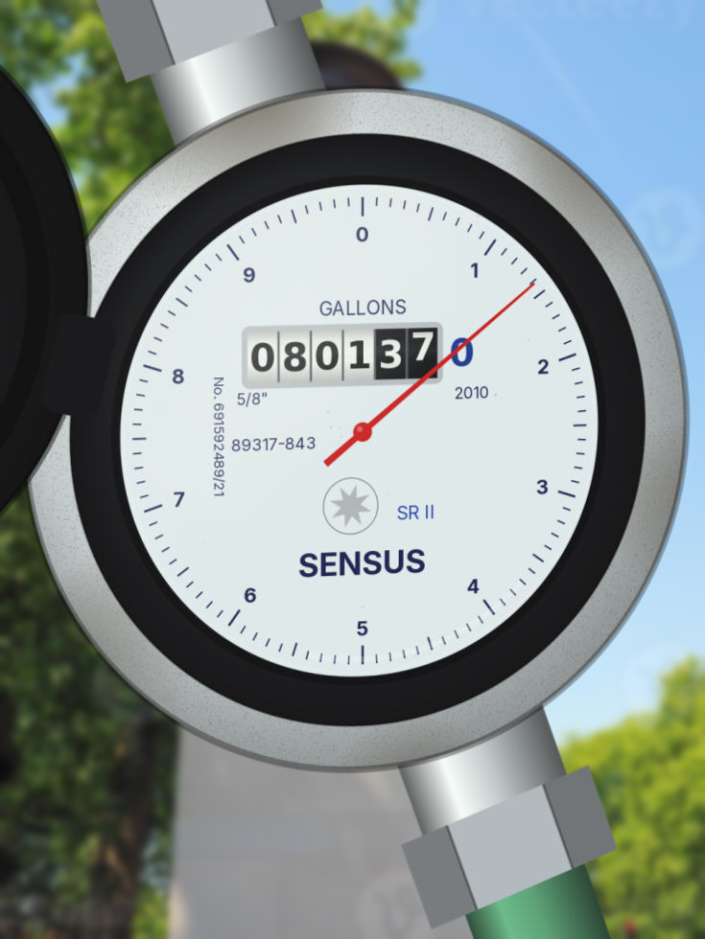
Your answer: 801371.4 gal
